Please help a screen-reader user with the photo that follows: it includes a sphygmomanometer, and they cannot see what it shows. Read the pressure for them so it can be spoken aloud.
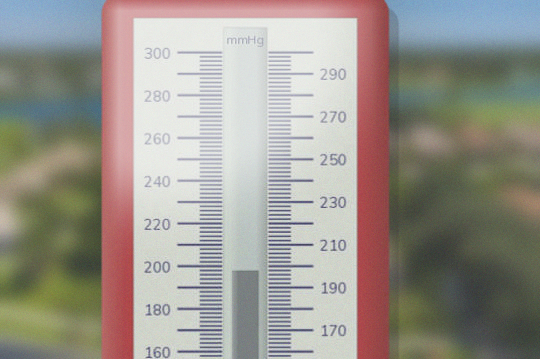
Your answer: 198 mmHg
